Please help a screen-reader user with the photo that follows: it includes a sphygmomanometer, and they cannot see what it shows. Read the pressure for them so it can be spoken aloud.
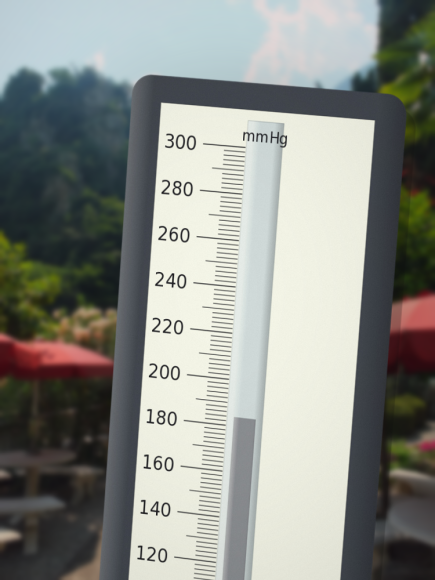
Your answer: 184 mmHg
